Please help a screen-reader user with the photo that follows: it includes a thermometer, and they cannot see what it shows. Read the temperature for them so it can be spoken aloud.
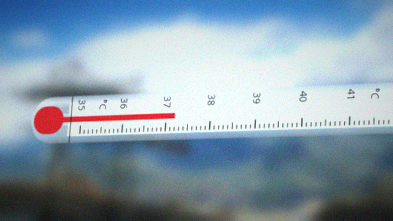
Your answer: 37.2 °C
